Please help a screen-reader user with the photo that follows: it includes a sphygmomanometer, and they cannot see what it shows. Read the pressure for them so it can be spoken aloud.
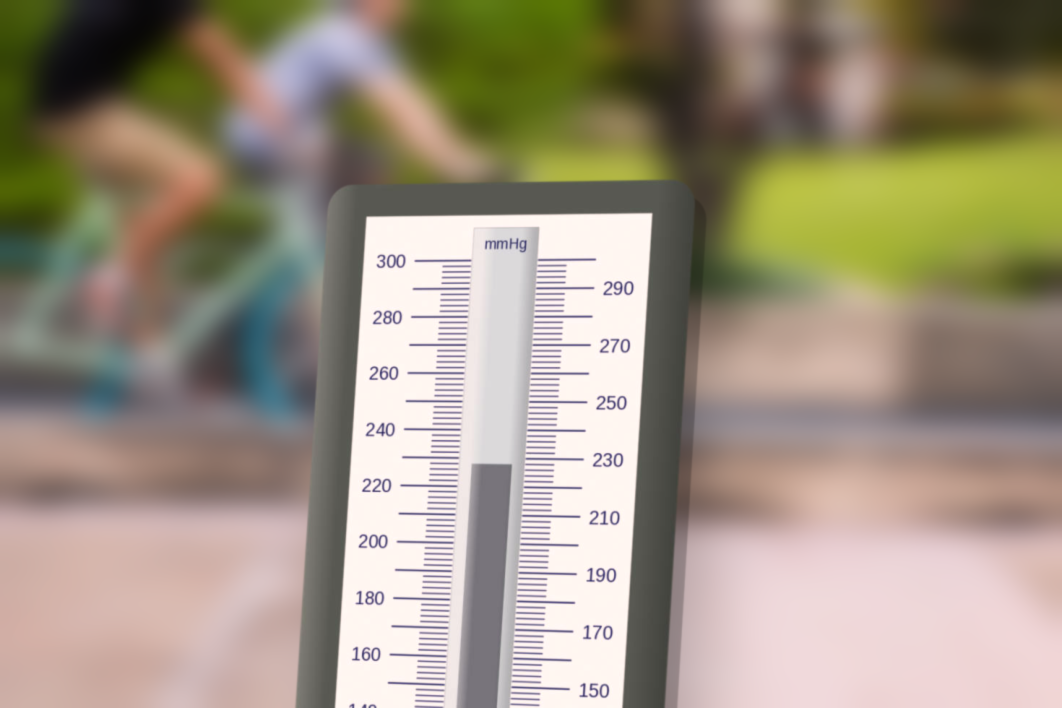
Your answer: 228 mmHg
